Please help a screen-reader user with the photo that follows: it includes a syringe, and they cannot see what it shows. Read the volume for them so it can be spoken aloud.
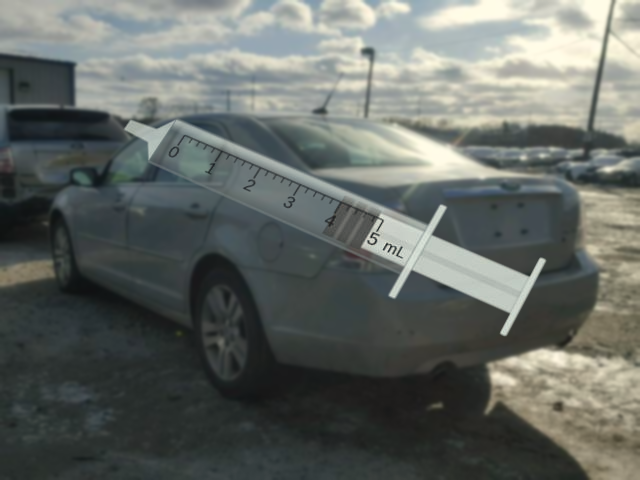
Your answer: 4 mL
